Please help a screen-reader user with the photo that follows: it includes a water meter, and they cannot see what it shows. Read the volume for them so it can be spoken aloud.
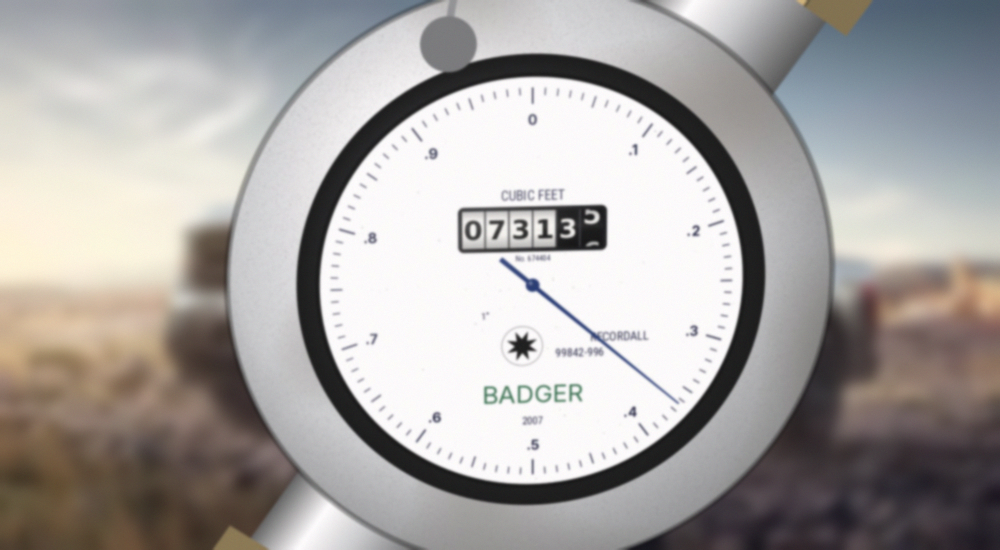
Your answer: 73135.36 ft³
